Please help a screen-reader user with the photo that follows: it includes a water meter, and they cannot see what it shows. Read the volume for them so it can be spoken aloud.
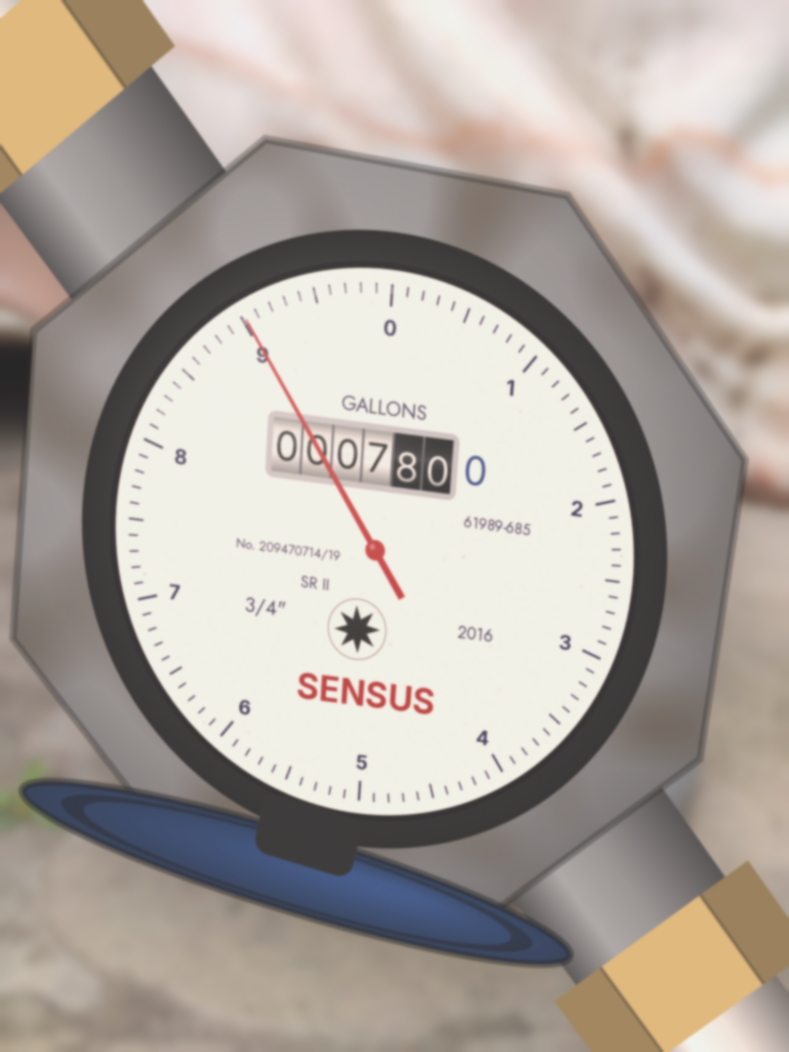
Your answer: 7799.0 gal
